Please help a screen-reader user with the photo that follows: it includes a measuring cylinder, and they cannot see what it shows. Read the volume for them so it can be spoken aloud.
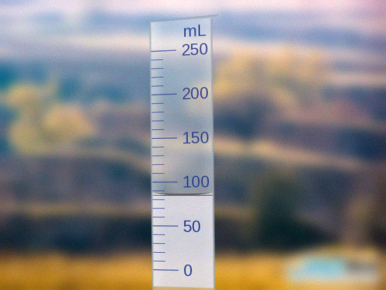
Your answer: 85 mL
